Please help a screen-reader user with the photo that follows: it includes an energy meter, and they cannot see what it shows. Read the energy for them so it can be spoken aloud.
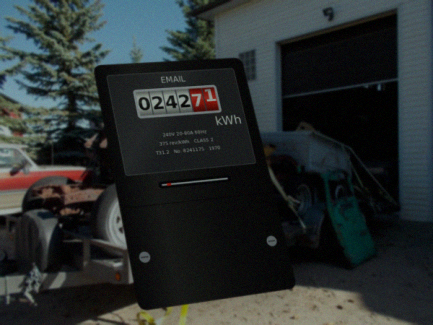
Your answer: 242.71 kWh
